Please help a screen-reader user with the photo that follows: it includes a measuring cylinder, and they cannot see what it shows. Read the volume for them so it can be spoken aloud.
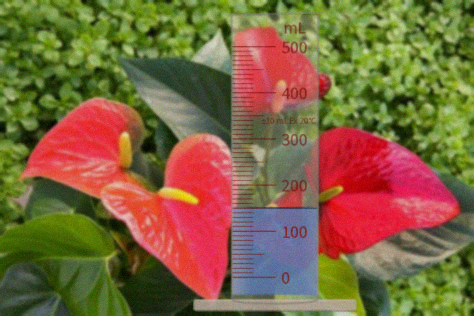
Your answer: 150 mL
